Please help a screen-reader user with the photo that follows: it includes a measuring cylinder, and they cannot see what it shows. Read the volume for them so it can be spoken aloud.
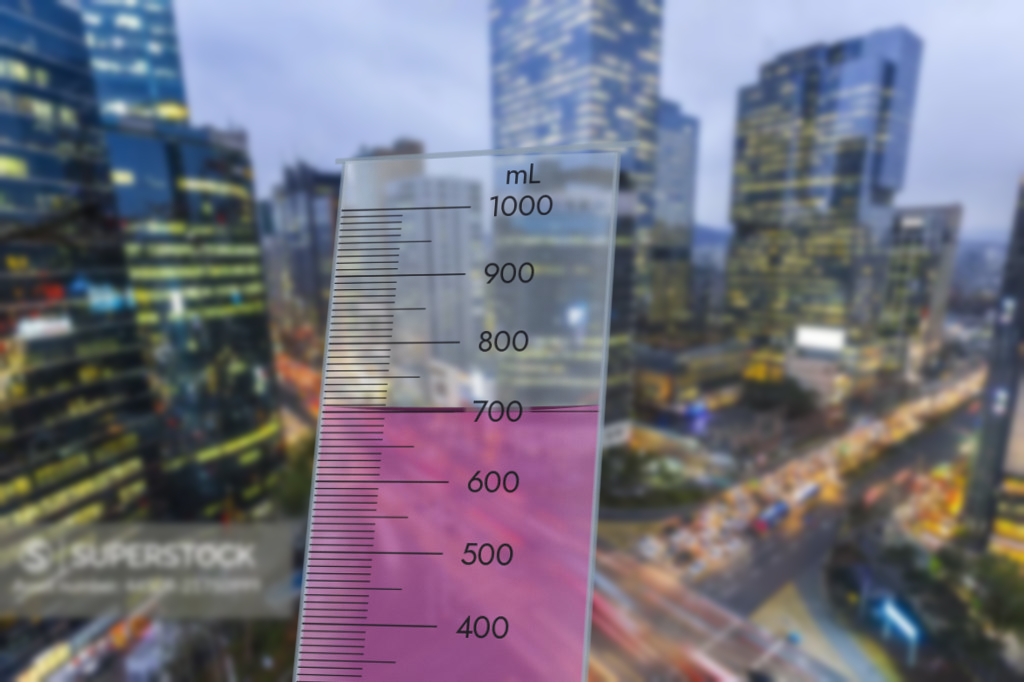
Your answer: 700 mL
